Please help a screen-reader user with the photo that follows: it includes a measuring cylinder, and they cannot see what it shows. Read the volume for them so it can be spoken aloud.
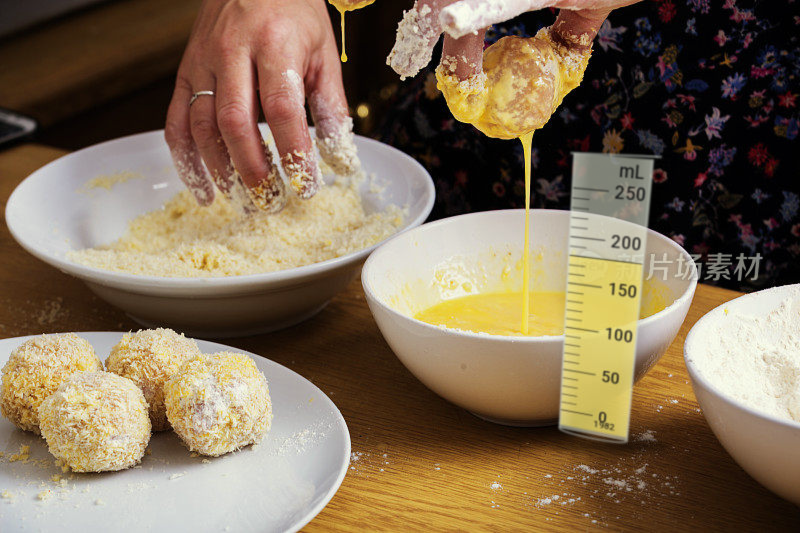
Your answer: 180 mL
